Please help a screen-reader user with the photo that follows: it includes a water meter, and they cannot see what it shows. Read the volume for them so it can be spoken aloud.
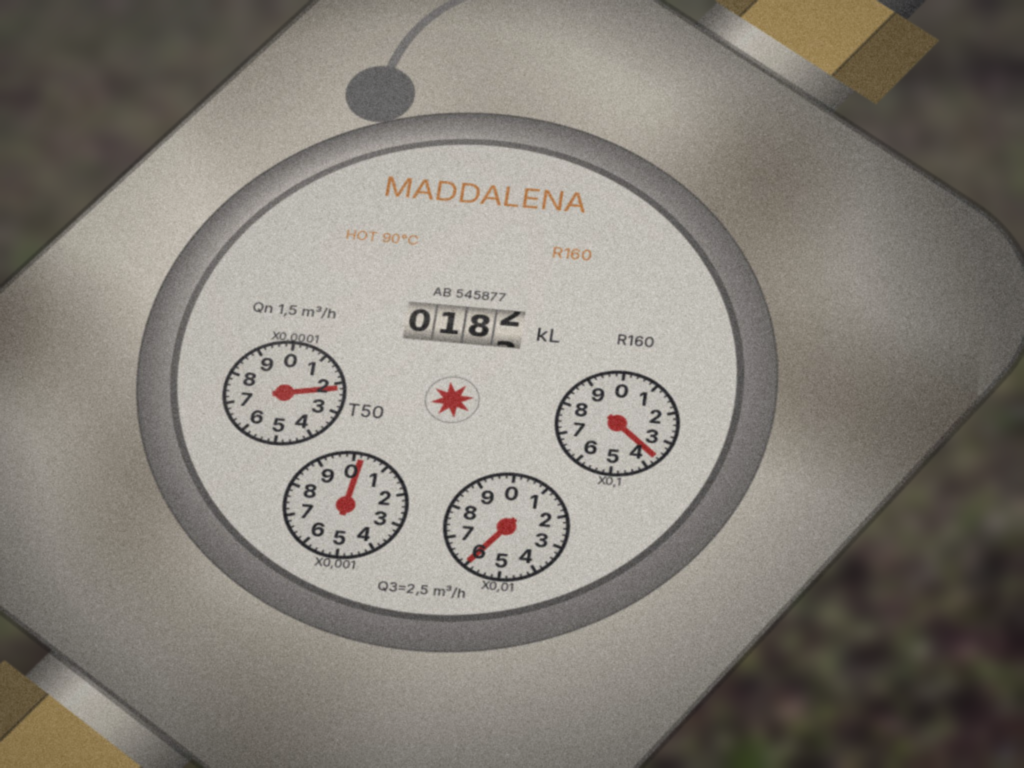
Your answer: 182.3602 kL
